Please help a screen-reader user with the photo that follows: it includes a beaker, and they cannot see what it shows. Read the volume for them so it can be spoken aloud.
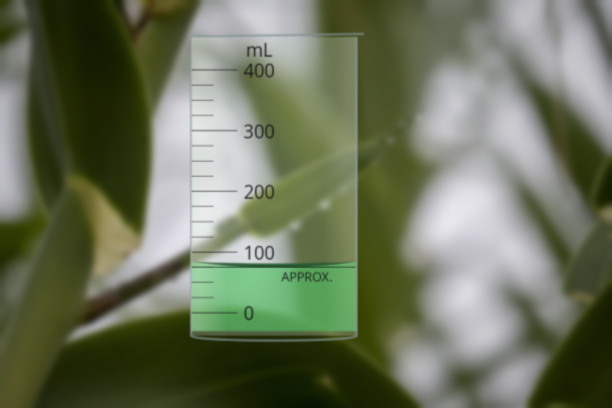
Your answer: 75 mL
